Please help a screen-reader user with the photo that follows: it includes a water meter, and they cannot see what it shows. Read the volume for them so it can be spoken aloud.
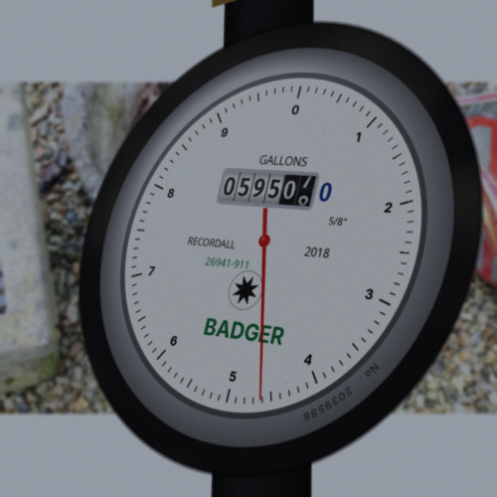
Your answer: 595074.6 gal
